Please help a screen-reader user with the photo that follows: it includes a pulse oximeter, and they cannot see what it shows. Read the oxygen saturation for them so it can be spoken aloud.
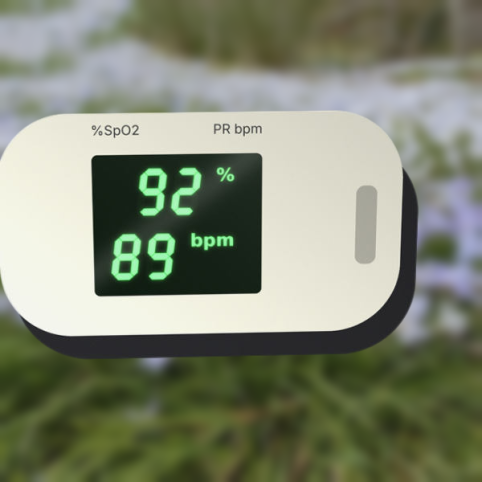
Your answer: 92 %
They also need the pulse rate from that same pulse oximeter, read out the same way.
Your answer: 89 bpm
